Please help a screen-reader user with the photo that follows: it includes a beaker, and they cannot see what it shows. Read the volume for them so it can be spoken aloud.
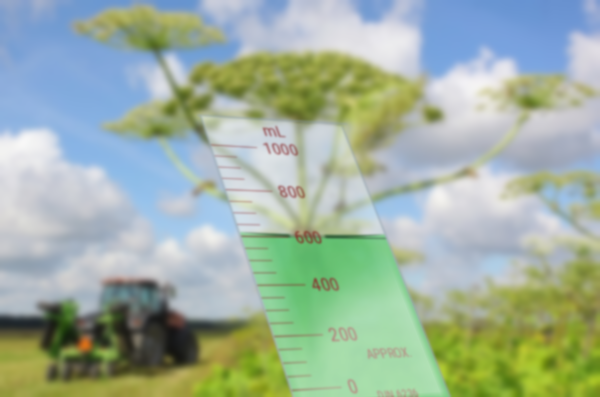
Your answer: 600 mL
